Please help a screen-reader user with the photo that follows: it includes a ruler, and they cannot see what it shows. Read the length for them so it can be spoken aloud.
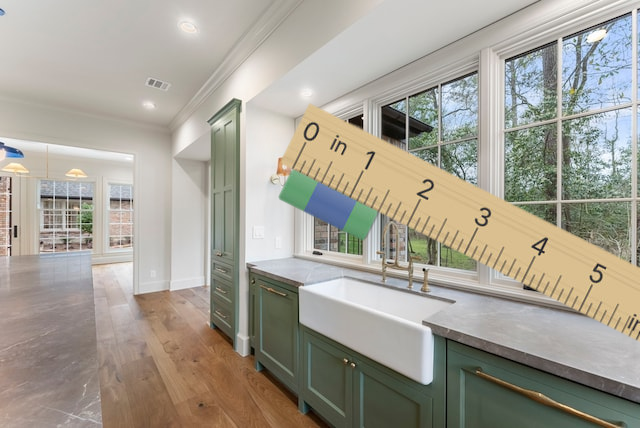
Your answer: 1.5 in
